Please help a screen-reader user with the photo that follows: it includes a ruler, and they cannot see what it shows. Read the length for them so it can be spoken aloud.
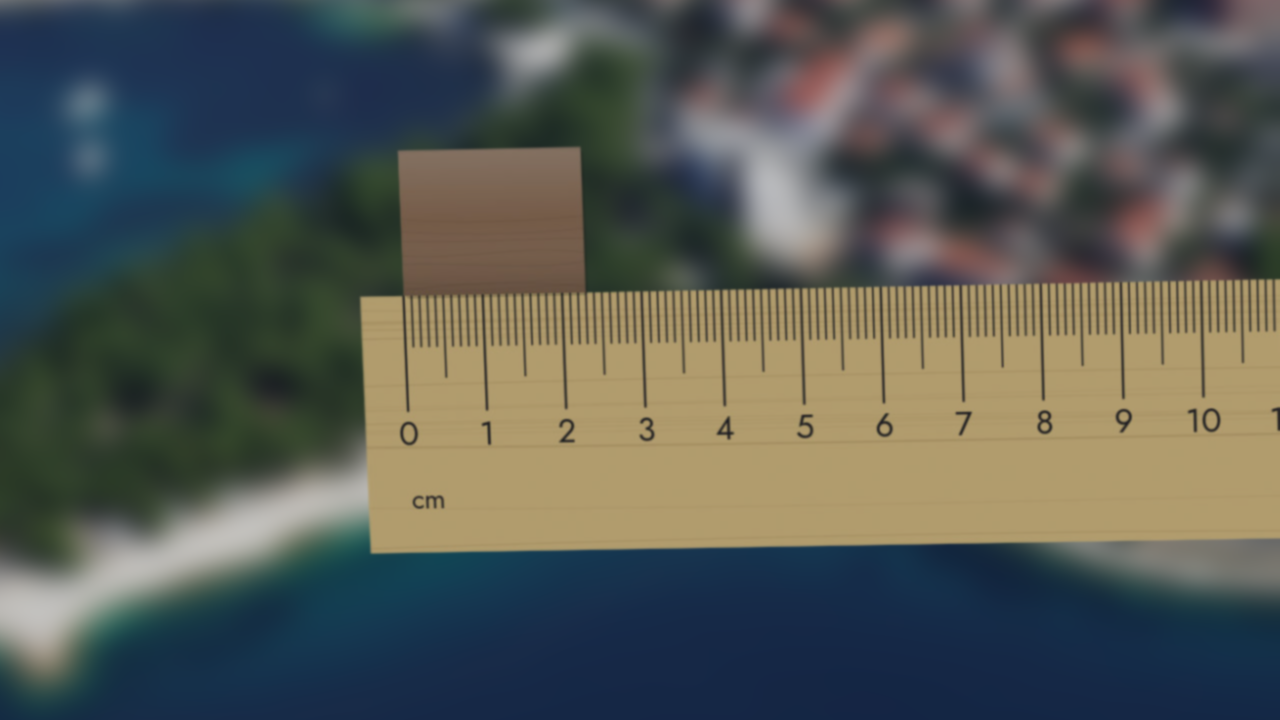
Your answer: 2.3 cm
